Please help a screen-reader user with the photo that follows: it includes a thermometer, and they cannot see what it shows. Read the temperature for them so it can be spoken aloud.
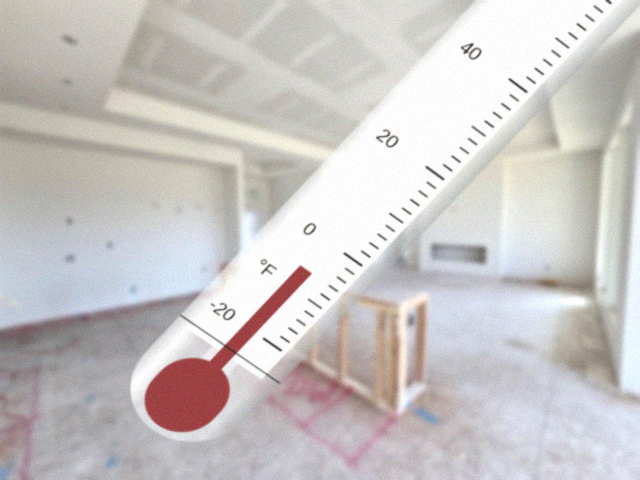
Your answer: -6 °F
